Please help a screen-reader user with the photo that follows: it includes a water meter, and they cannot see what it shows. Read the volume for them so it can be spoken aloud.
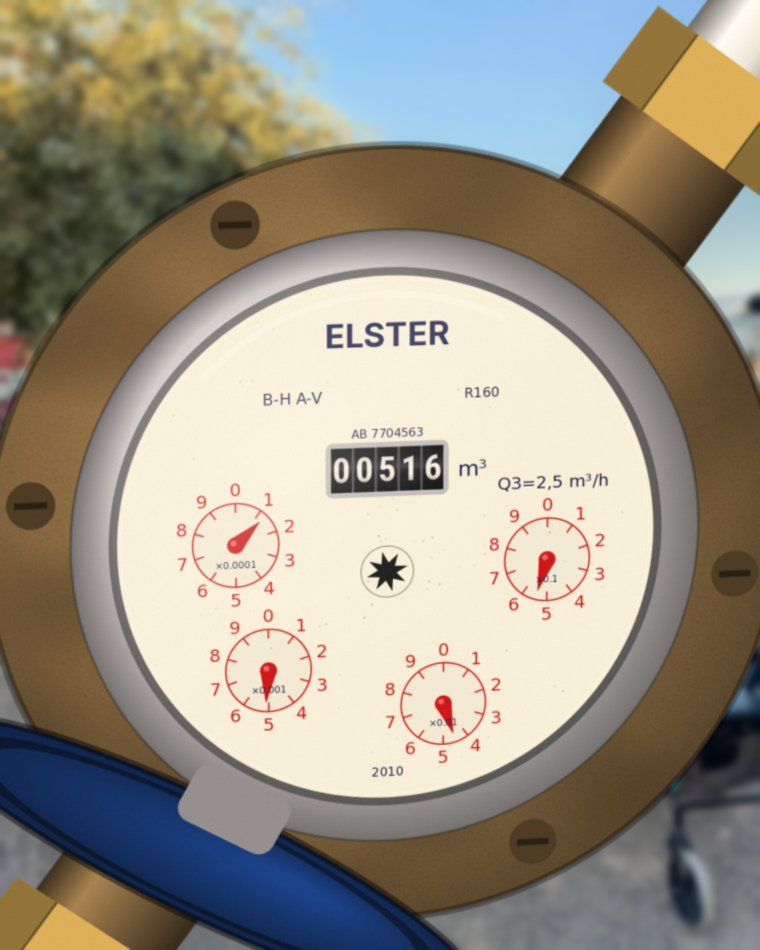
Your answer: 516.5451 m³
